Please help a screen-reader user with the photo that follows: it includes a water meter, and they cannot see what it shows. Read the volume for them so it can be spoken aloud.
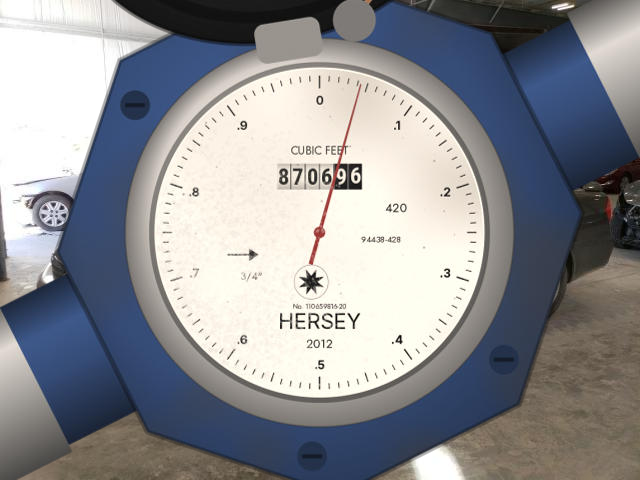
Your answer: 870696.04 ft³
